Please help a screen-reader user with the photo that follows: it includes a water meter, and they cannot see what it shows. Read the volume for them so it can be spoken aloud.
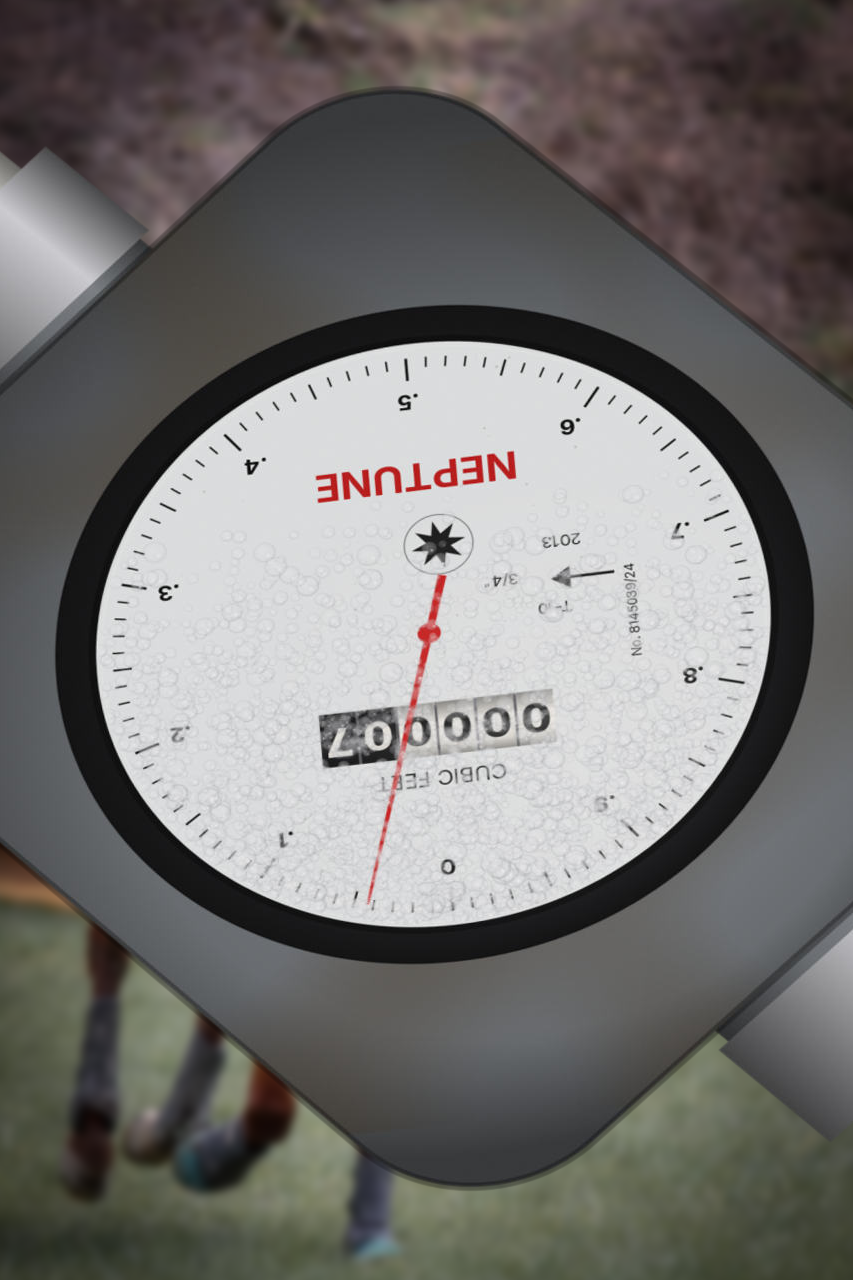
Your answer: 7.04 ft³
